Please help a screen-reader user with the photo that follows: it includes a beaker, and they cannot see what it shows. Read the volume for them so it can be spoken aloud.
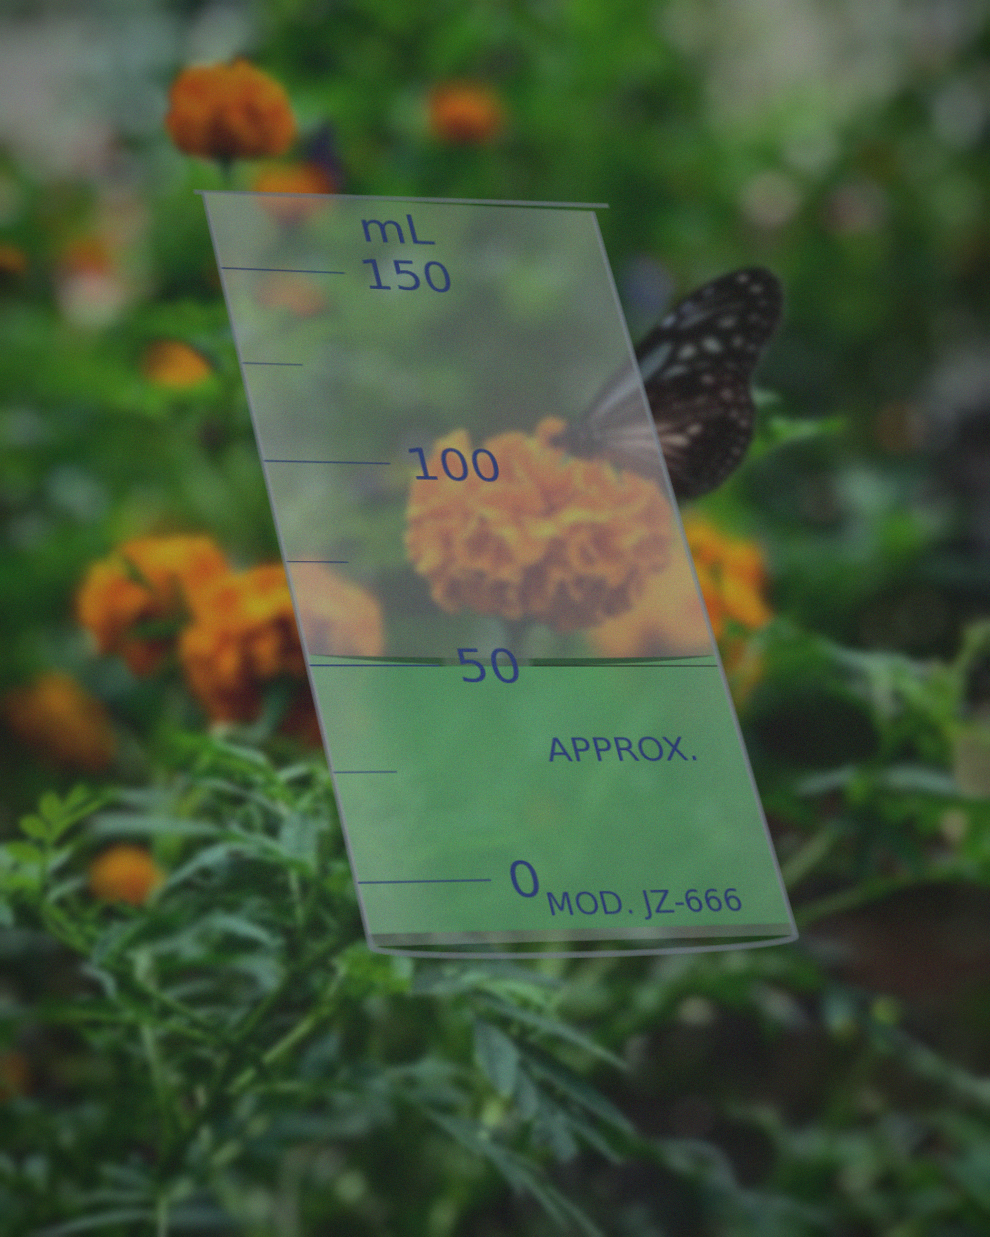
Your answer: 50 mL
